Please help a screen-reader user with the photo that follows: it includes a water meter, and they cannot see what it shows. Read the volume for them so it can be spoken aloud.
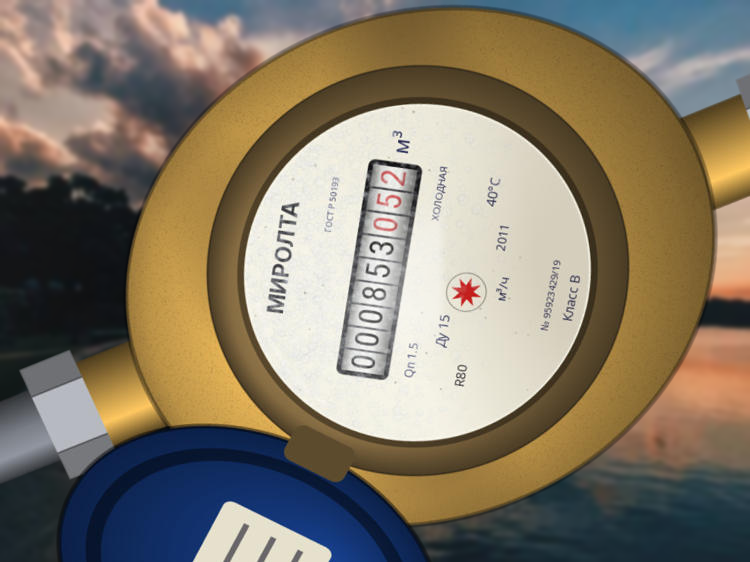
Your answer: 853.052 m³
